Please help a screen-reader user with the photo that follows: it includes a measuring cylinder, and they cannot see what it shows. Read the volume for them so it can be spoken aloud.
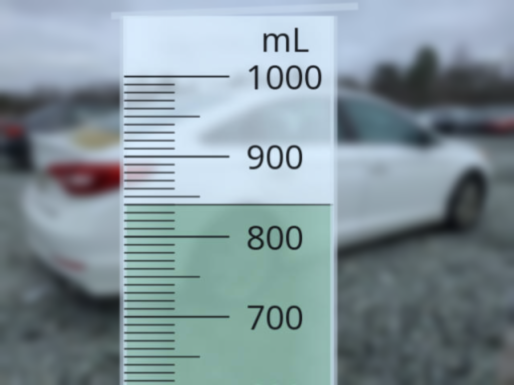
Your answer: 840 mL
